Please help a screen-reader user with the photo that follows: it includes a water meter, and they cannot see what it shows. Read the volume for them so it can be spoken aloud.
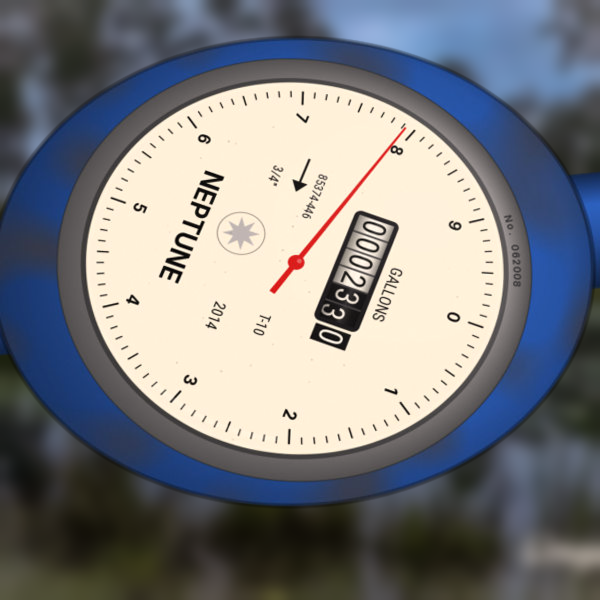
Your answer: 2327.9 gal
